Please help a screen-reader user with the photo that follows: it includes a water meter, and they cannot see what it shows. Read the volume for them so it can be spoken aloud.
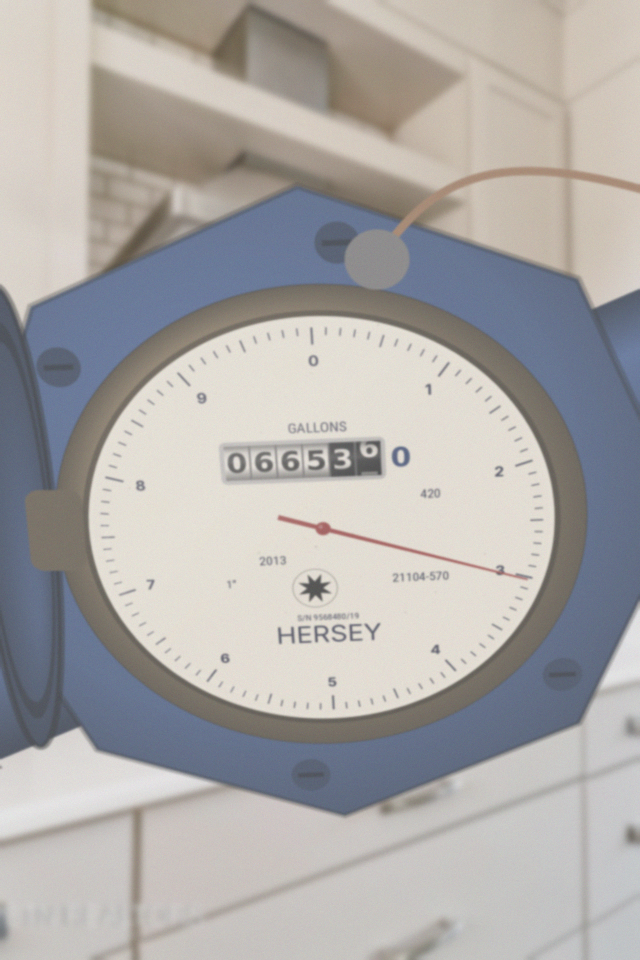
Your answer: 665363.0 gal
